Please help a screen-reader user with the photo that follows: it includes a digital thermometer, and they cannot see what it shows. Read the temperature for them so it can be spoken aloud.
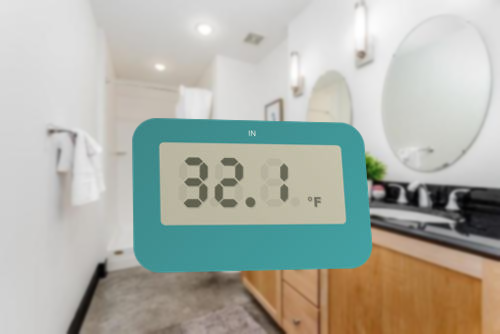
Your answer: 32.1 °F
